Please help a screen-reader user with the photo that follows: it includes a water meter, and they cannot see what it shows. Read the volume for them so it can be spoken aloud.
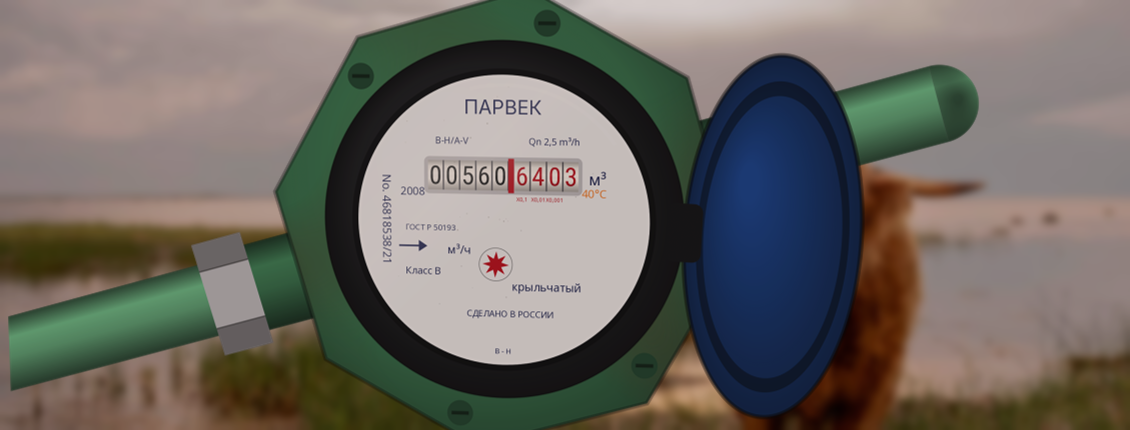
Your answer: 560.6403 m³
